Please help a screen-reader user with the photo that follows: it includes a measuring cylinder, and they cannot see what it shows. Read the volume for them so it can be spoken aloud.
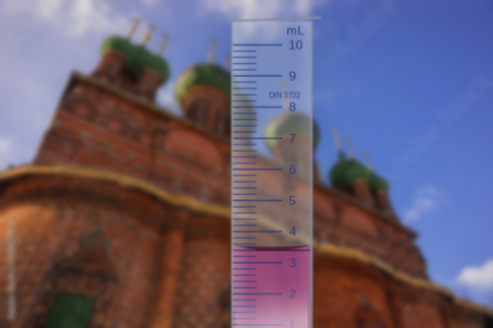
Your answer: 3.4 mL
